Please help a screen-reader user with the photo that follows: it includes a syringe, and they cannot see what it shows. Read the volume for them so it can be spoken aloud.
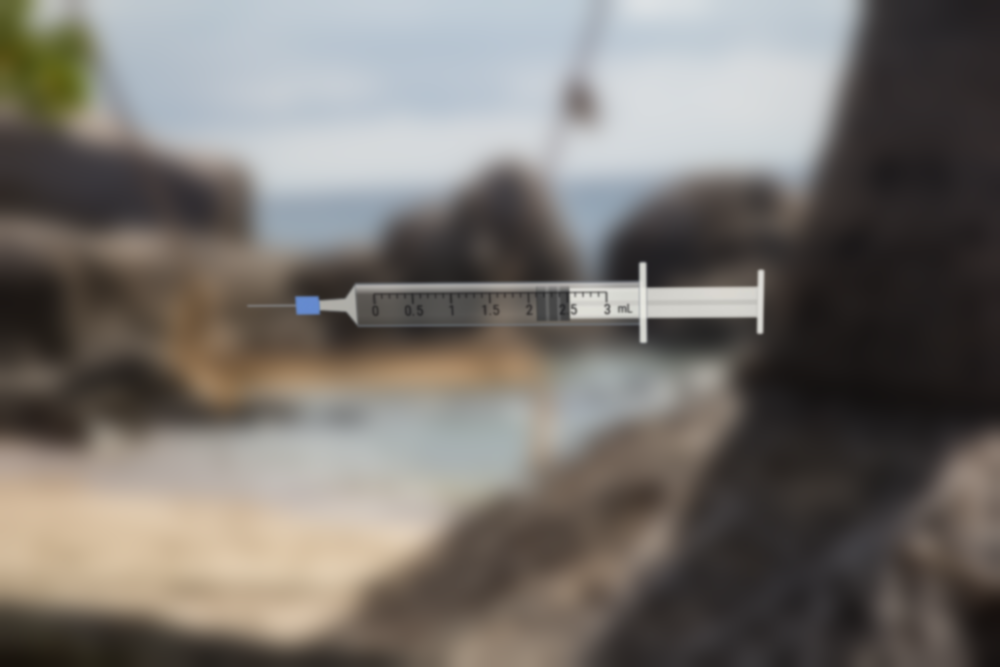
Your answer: 2.1 mL
